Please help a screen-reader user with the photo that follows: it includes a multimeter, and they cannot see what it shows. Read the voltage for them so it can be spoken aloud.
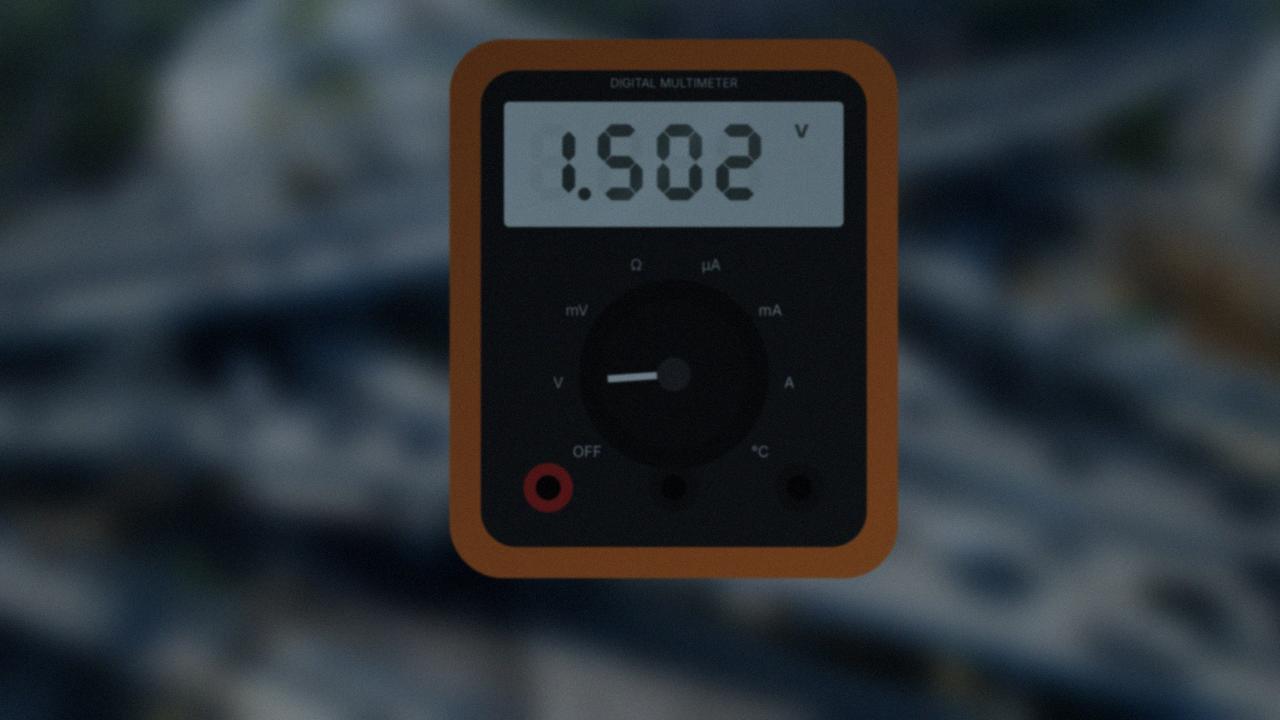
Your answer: 1.502 V
